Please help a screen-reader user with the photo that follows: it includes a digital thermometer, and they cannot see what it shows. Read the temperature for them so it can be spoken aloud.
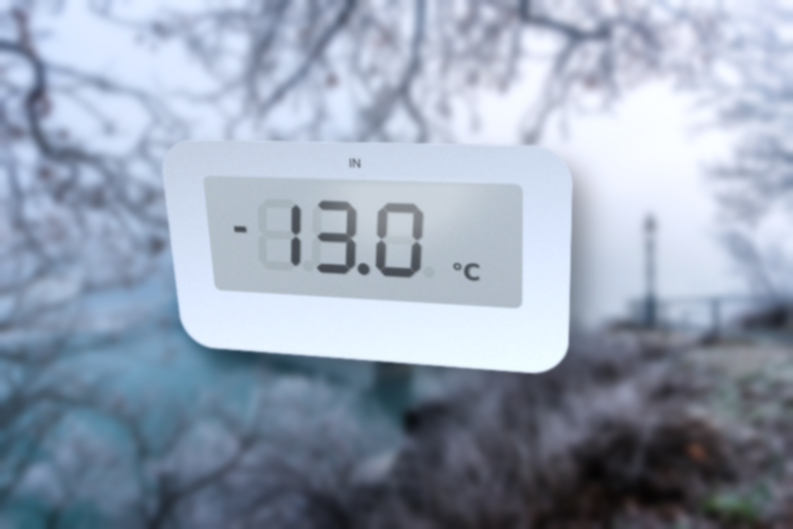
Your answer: -13.0 °C
